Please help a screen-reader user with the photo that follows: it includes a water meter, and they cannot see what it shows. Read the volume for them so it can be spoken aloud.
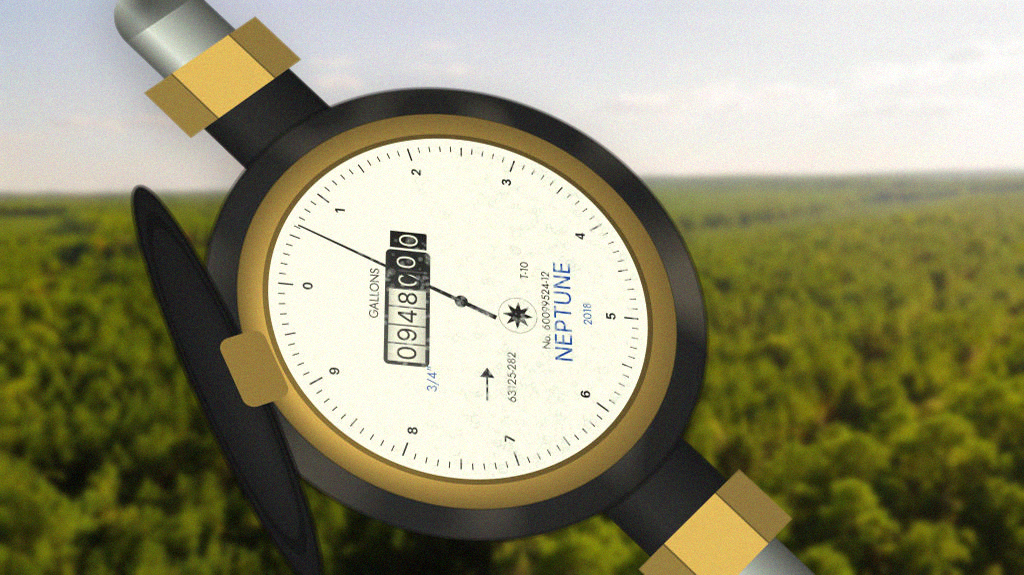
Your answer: 948000.6 gal
